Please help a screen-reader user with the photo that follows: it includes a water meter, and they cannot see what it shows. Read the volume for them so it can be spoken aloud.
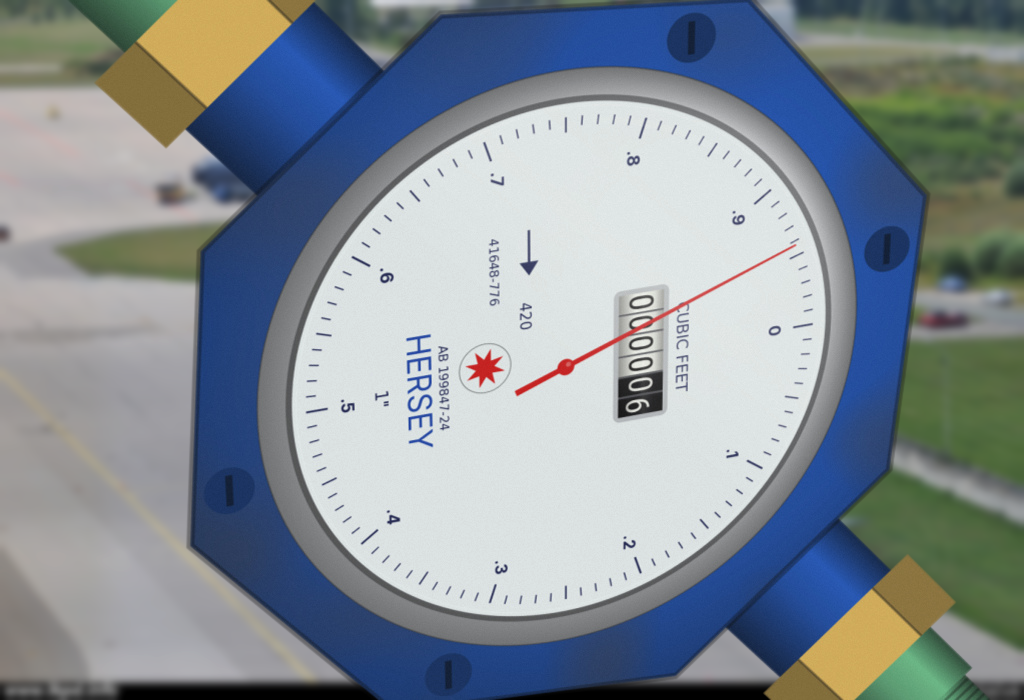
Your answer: 5.94 ft³
